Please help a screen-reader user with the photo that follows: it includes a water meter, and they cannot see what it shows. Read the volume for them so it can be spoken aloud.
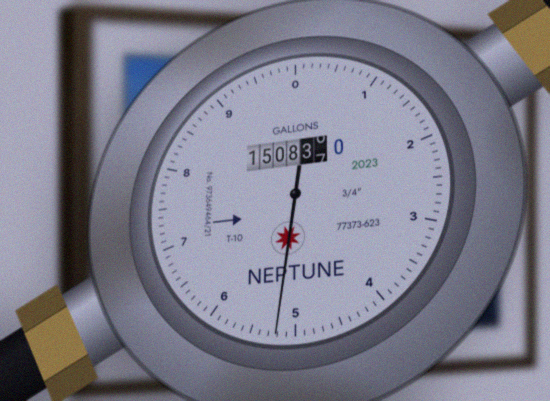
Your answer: 1508365.2 gal
